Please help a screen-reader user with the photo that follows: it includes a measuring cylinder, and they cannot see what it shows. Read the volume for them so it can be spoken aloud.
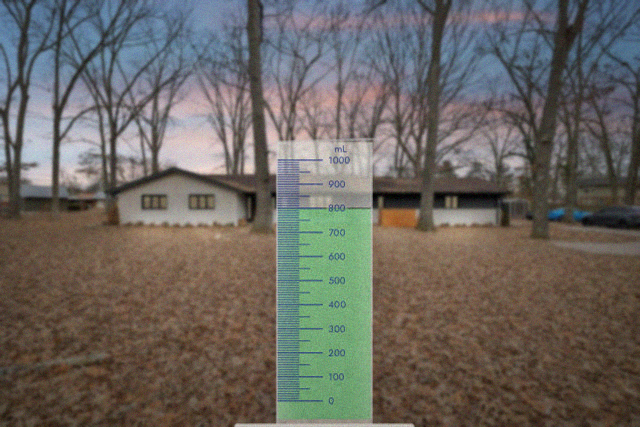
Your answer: 800 mL
